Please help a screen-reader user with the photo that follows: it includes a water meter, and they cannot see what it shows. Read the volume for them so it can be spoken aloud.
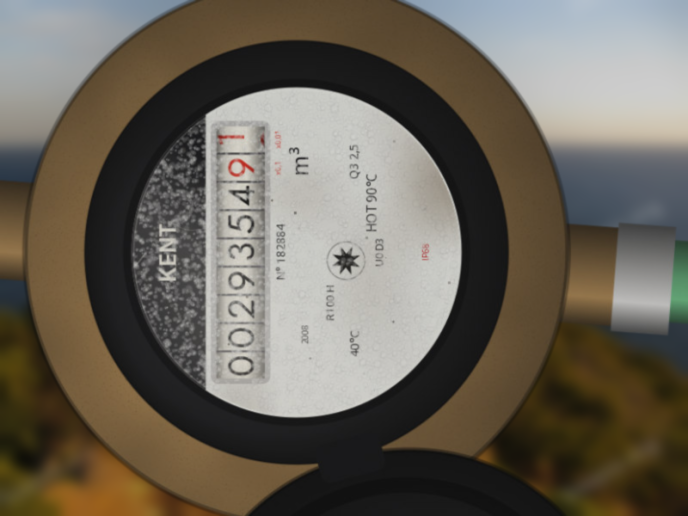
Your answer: 29354.91 m³
